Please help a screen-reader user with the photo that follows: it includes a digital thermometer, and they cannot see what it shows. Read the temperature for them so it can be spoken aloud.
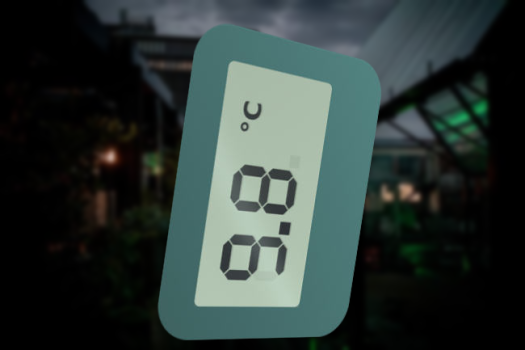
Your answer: 9.8 °C
